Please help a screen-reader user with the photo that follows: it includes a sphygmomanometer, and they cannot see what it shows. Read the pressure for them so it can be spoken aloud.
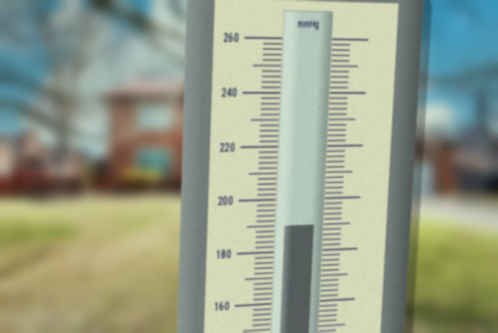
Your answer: 190 mmHg
